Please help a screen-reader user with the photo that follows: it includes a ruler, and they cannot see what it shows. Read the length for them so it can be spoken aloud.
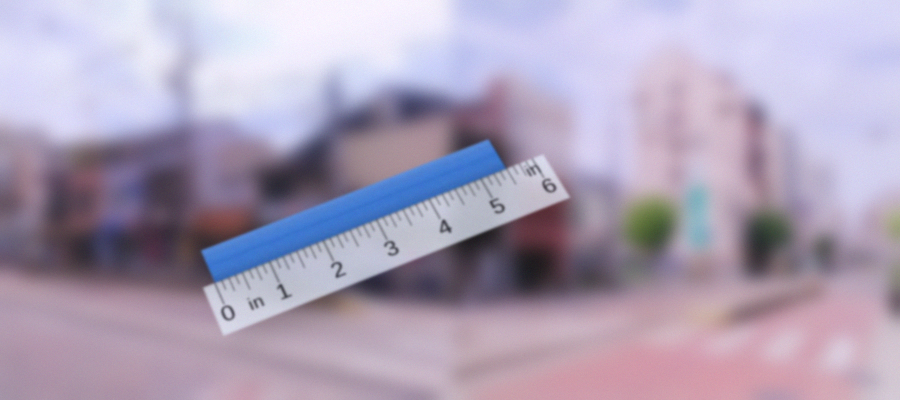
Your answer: 5.5 in
